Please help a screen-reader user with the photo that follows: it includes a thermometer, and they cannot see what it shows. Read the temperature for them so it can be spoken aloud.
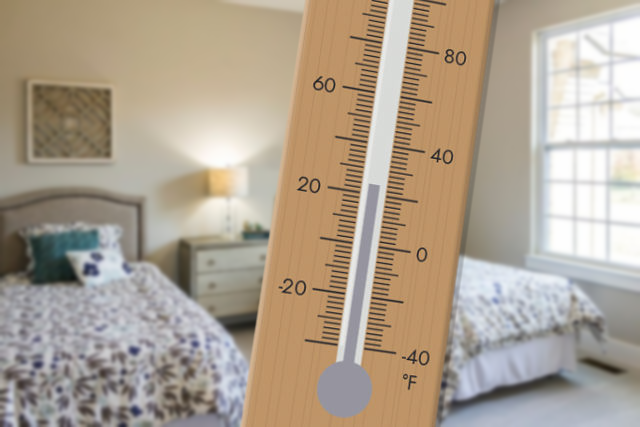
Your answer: 24 °F
